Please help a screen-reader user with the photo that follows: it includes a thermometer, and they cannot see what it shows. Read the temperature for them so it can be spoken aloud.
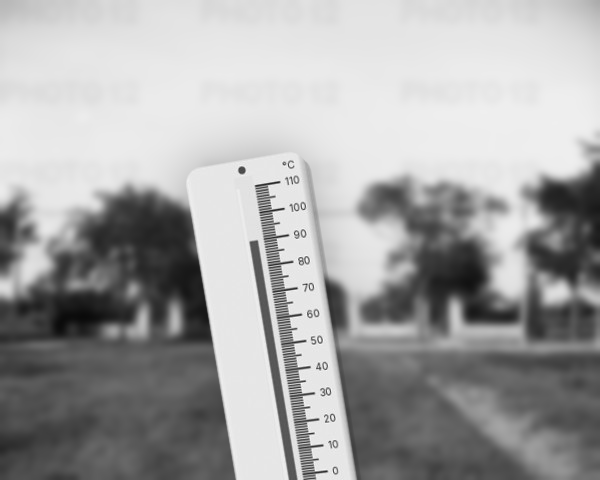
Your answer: 90 °C
